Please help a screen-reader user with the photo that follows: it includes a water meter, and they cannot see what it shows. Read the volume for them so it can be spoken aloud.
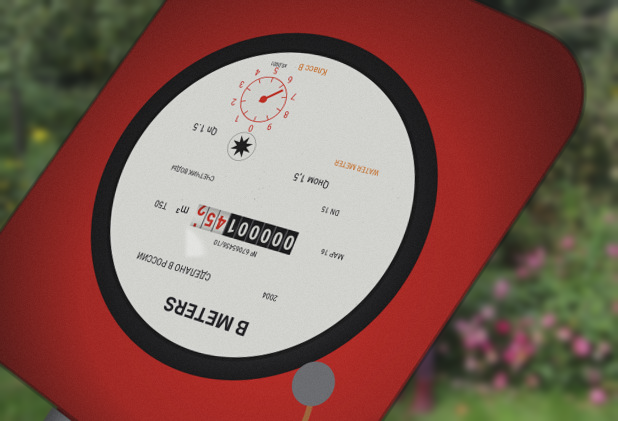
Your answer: 1.4516 m³
